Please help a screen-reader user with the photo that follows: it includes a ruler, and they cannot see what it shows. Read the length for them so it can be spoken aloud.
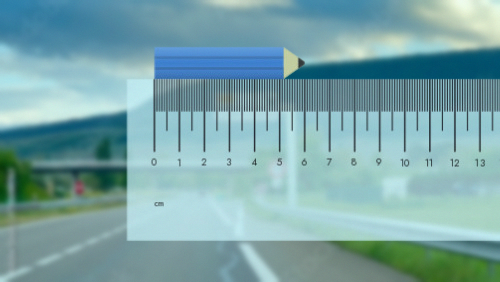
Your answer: 6 cm
